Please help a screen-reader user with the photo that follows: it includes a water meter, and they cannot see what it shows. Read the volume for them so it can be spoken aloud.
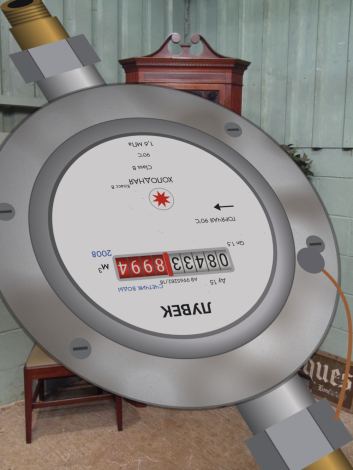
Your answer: 8433.8994 m³
